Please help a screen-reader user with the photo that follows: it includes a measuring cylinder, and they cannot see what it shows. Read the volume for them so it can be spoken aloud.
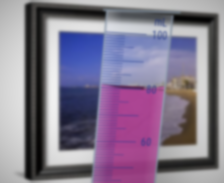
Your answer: 80 mL
